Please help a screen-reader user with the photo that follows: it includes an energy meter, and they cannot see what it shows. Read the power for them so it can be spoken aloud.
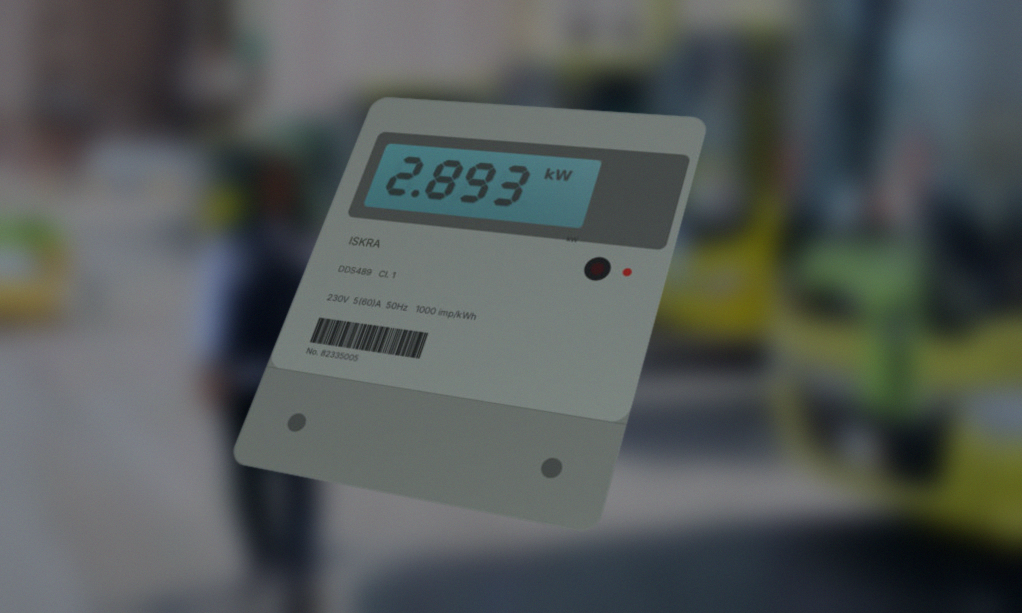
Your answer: 2.893 kW
